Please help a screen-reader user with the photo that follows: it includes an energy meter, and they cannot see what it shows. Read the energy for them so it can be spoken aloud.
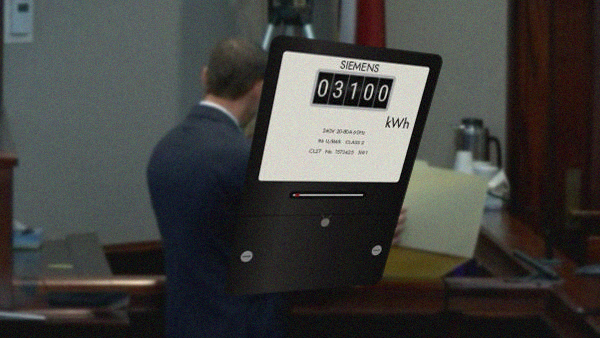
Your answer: 3100 kWh
